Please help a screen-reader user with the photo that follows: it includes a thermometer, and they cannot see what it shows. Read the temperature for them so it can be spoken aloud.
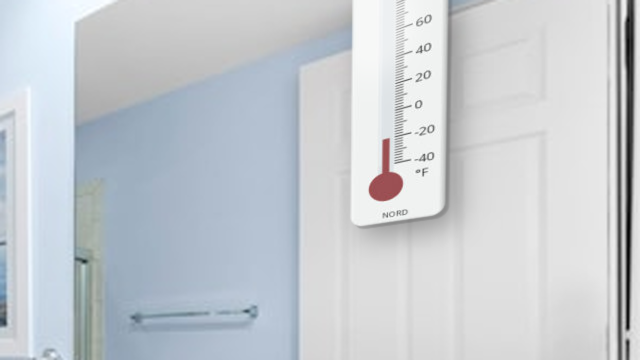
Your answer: -20 °F
